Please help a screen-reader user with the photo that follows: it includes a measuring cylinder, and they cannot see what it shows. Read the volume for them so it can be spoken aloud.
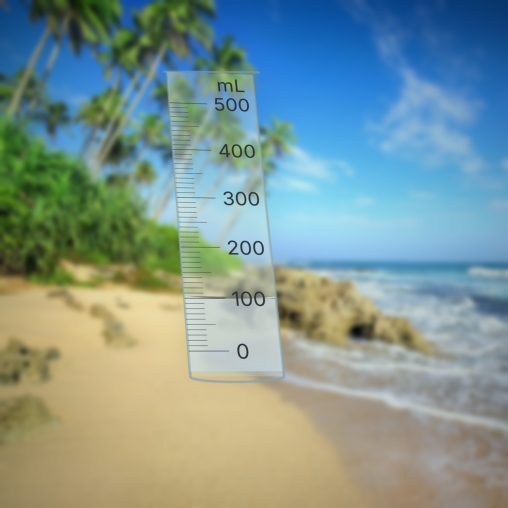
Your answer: 100 mL
